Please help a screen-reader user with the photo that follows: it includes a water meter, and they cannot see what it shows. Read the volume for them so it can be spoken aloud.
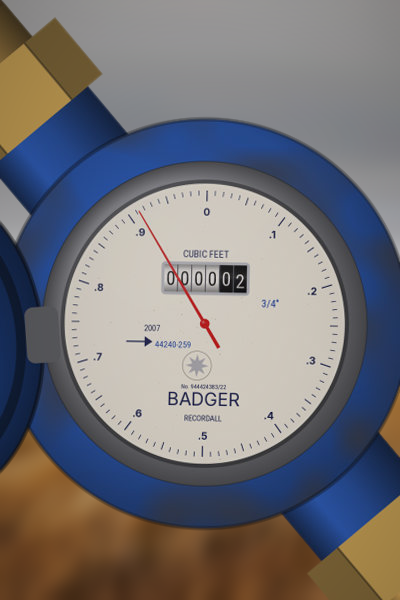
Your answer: 1.91 ft³
